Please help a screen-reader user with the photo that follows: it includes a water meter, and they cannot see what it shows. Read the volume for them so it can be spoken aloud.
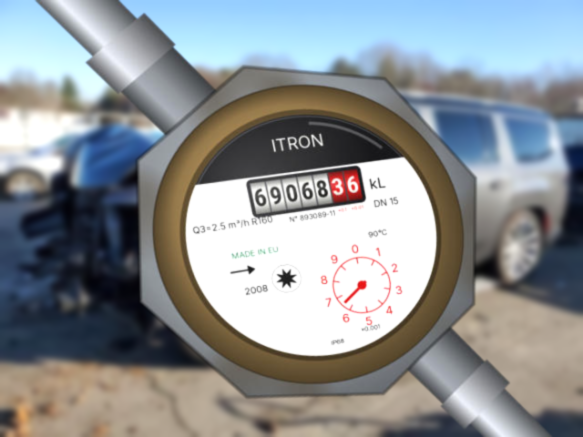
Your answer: 69068.366 kL
